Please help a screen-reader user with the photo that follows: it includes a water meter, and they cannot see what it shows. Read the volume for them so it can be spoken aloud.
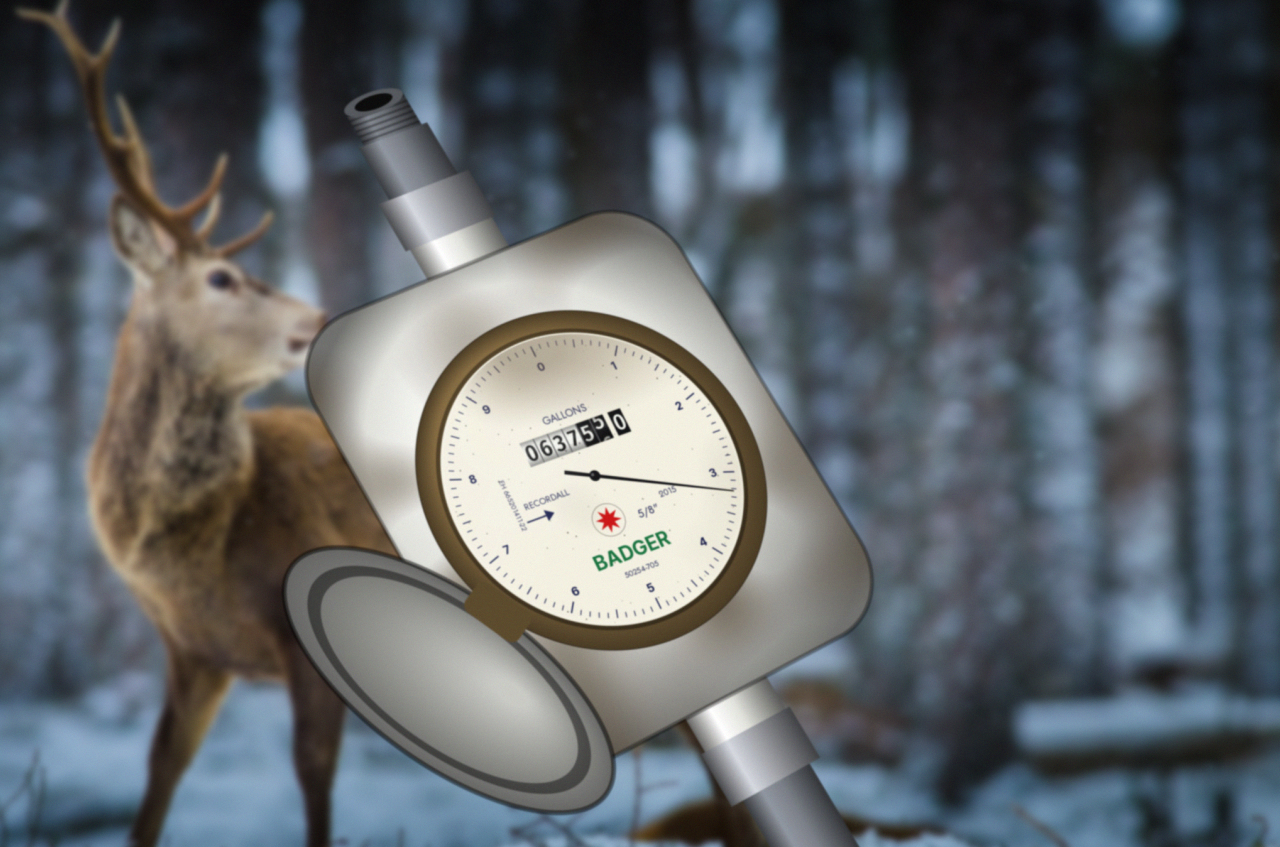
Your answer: 637553.2 gal
